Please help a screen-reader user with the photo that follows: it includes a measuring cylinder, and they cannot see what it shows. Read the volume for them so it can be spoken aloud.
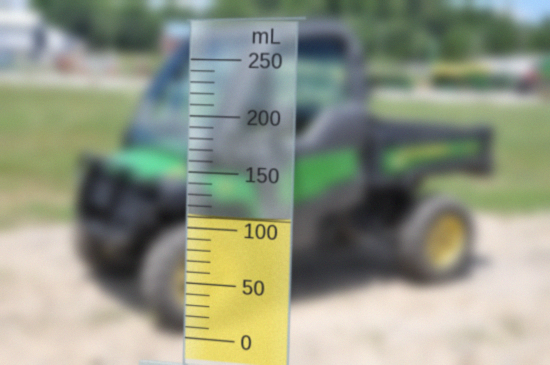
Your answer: 110 mL
